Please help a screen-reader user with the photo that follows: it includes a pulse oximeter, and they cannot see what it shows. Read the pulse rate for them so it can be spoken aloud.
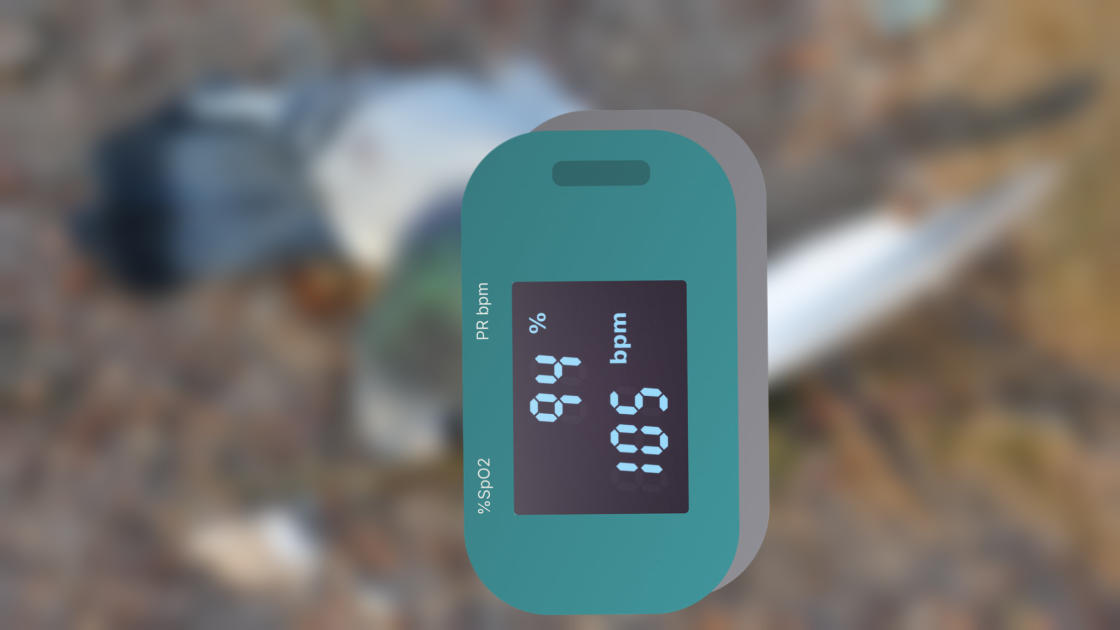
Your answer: 105 bpm
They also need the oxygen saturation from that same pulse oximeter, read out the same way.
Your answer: 94 %
